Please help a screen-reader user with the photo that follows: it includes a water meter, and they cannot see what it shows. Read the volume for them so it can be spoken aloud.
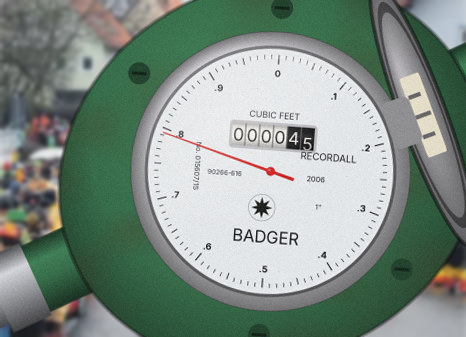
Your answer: 44.79 ft³
